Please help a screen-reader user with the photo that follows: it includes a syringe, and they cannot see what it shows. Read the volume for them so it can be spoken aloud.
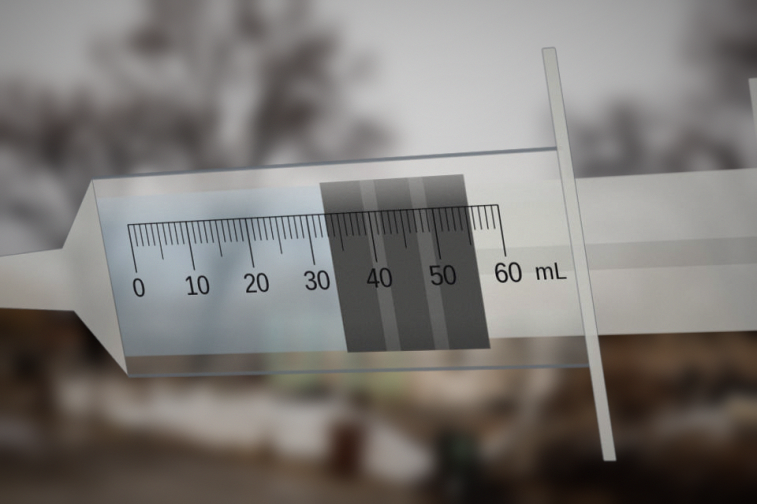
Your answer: 33 mL
